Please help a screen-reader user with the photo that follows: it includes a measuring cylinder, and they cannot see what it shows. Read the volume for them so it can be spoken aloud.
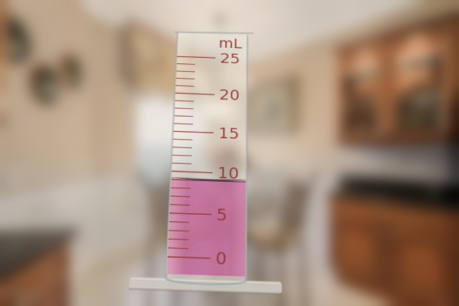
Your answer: 9 mL
